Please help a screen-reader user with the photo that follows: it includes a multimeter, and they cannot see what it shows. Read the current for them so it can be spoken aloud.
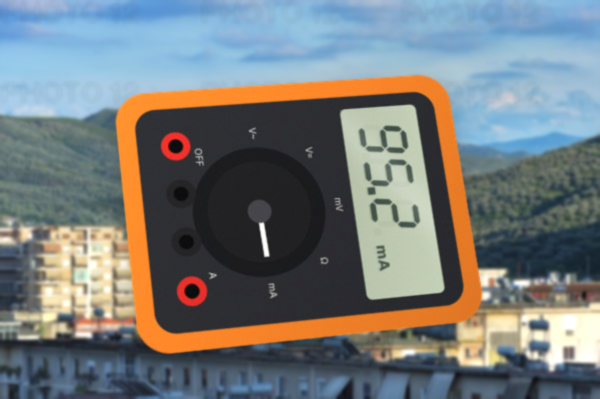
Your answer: 95.2 mA
